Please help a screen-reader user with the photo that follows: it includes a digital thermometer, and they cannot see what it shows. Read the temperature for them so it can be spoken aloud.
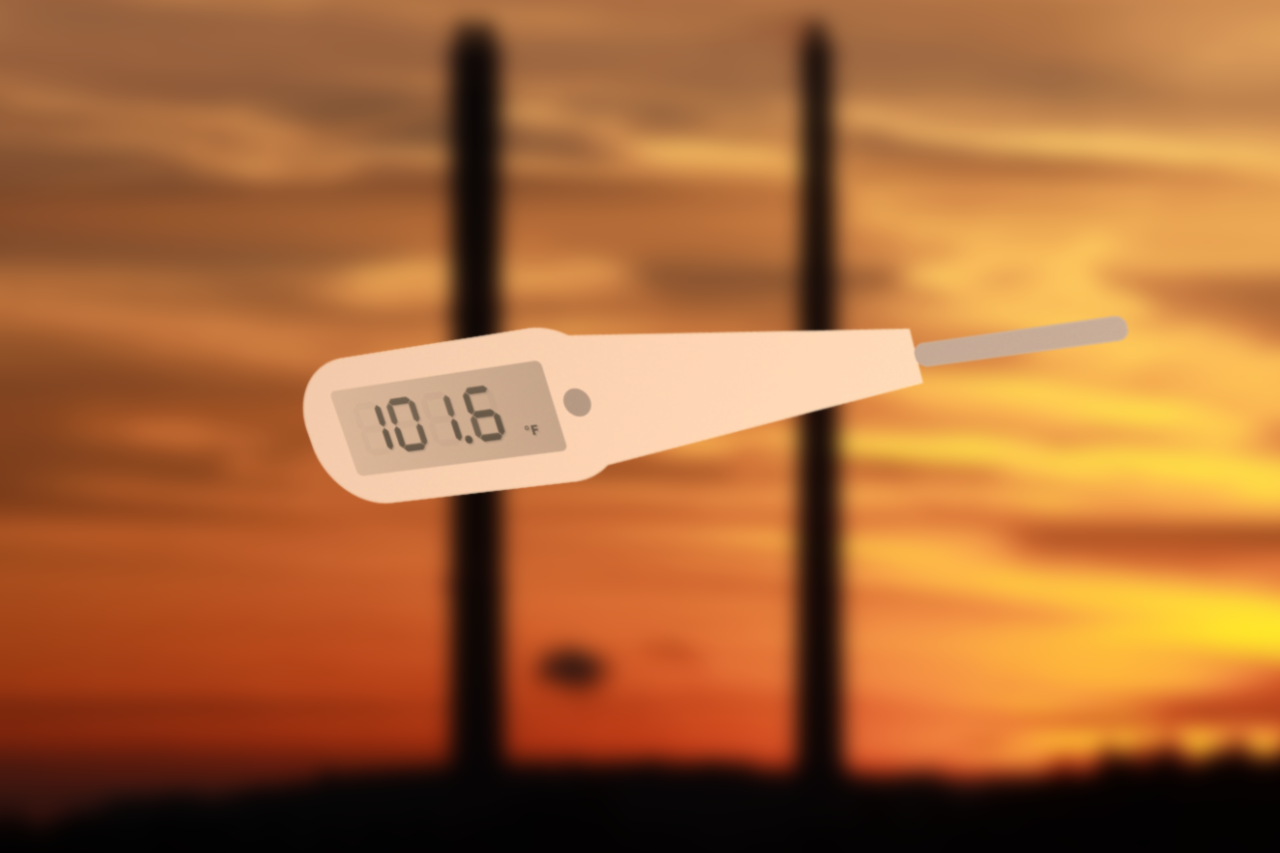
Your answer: 101.6 °F
